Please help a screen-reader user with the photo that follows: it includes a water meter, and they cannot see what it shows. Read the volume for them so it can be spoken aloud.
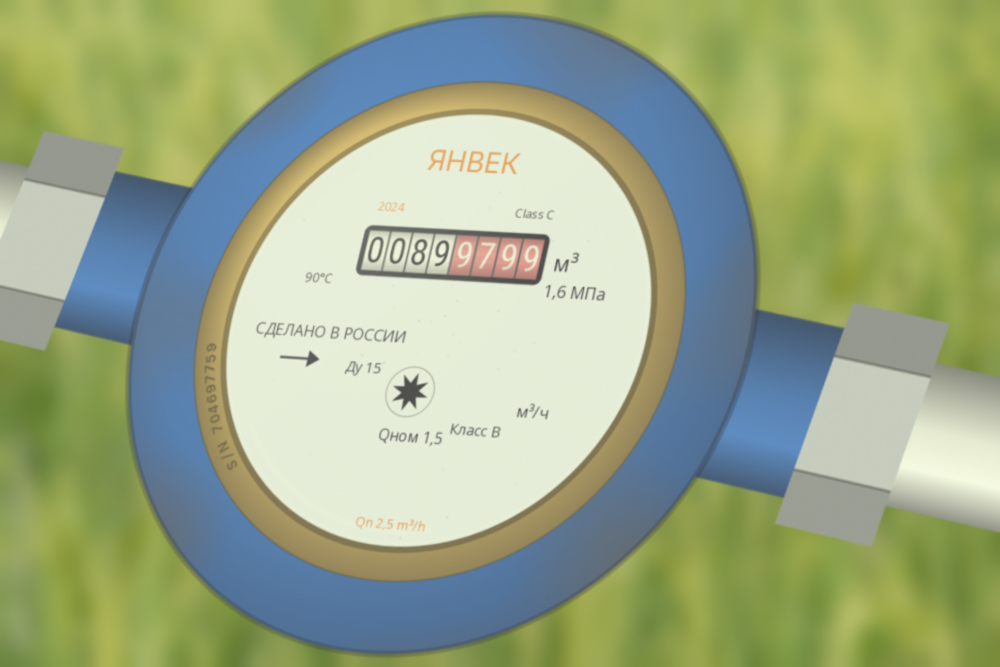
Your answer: 89.9799 m³
